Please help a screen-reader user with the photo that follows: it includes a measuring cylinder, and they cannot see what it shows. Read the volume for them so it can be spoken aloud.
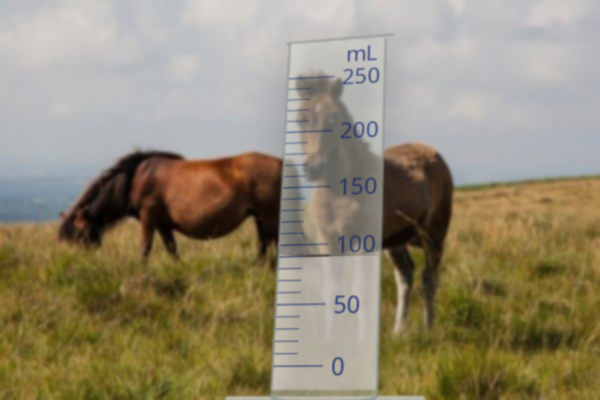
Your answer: 90 mL
